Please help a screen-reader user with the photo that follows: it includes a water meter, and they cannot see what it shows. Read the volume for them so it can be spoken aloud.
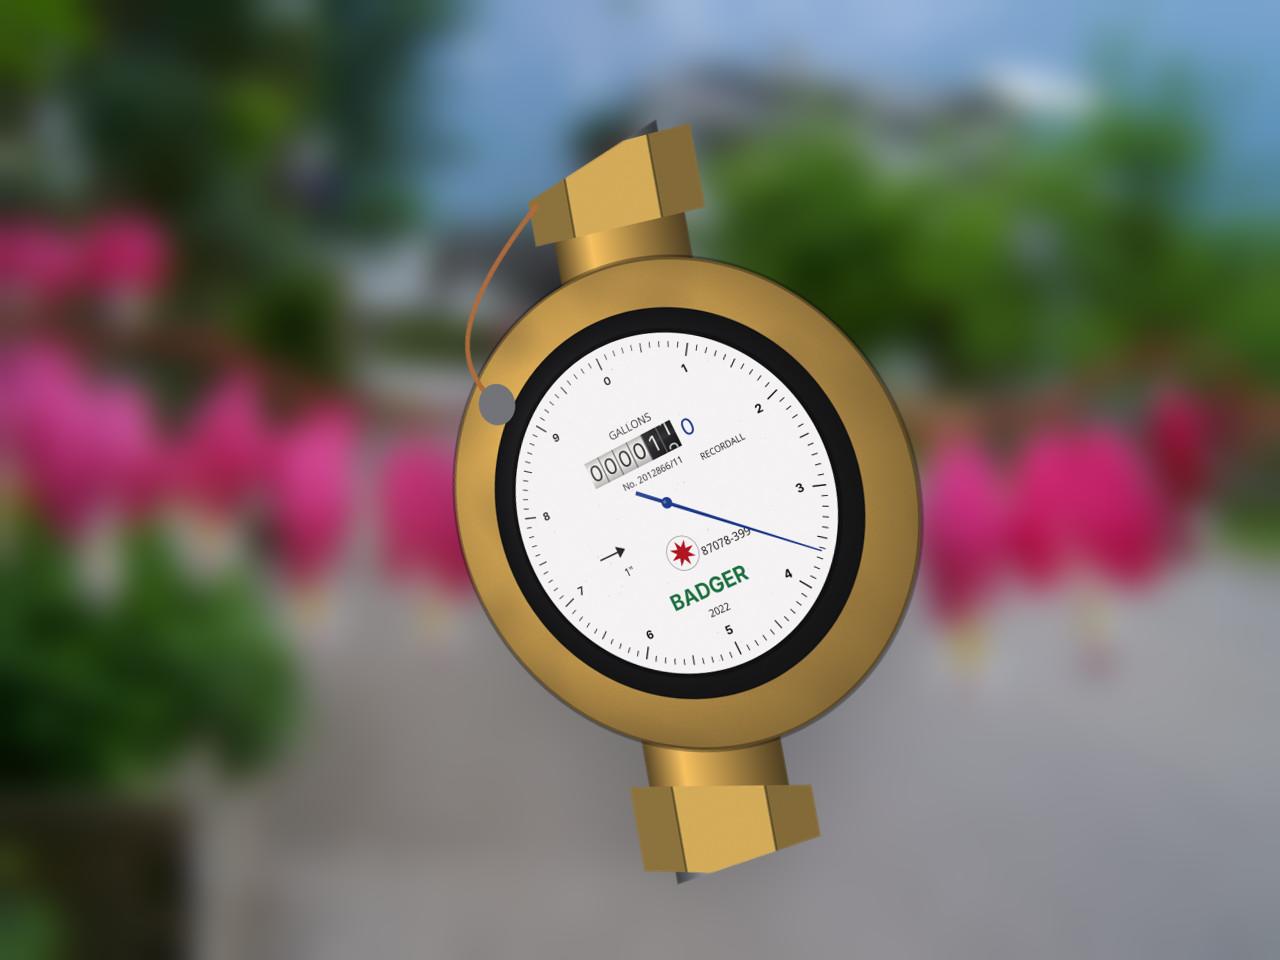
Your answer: 113.6 gal
